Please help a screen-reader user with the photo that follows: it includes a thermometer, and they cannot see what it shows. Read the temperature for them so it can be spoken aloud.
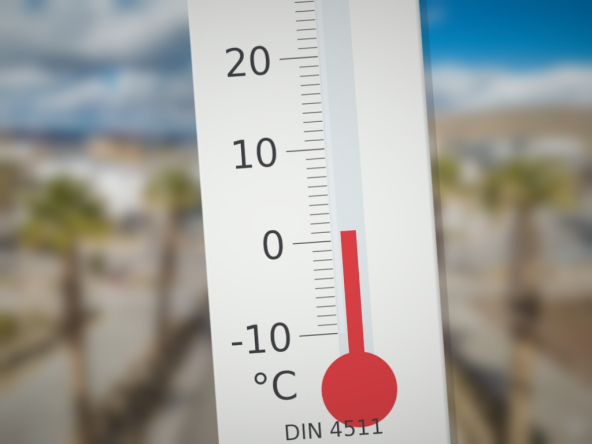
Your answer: 1 °C
